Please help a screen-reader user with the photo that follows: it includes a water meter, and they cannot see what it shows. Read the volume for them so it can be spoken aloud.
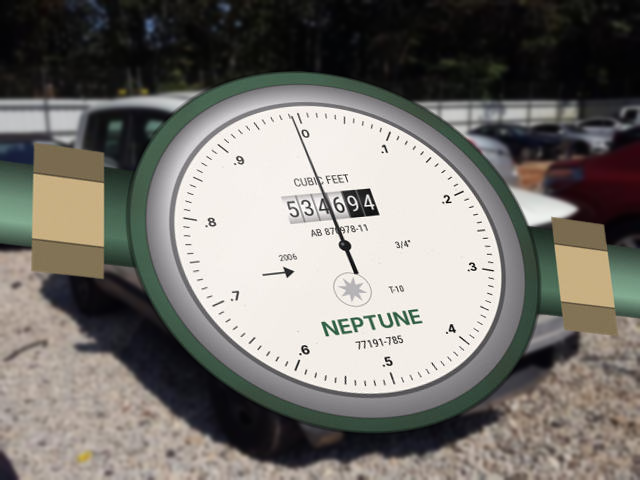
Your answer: 534693.99 ft³
